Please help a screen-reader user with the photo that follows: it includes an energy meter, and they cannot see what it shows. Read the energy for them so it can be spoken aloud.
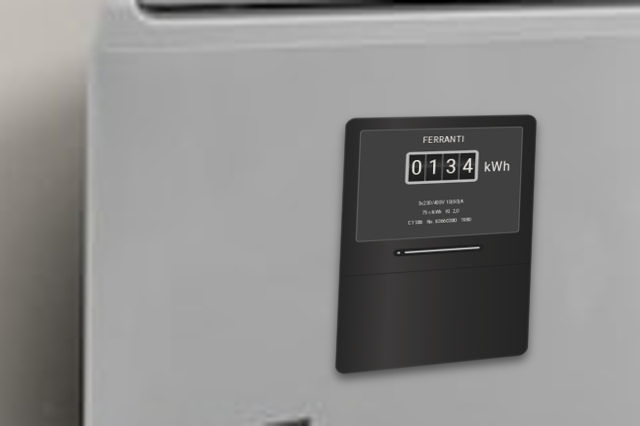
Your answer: 134 kWh
